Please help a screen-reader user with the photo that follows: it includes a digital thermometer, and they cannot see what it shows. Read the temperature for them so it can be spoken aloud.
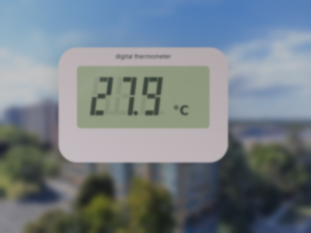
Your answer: 27.9 °C
